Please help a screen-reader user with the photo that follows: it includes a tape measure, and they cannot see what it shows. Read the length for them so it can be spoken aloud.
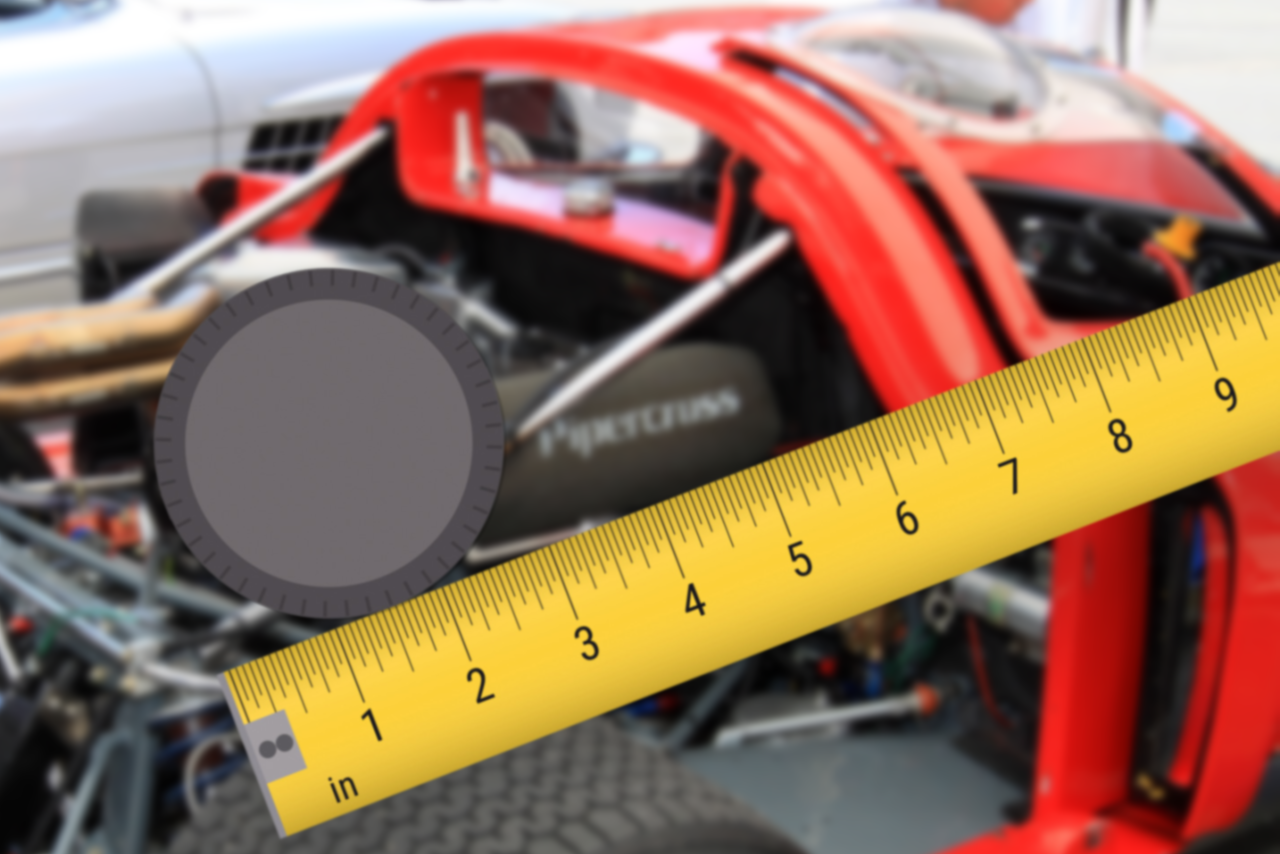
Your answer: 3.0625 in
